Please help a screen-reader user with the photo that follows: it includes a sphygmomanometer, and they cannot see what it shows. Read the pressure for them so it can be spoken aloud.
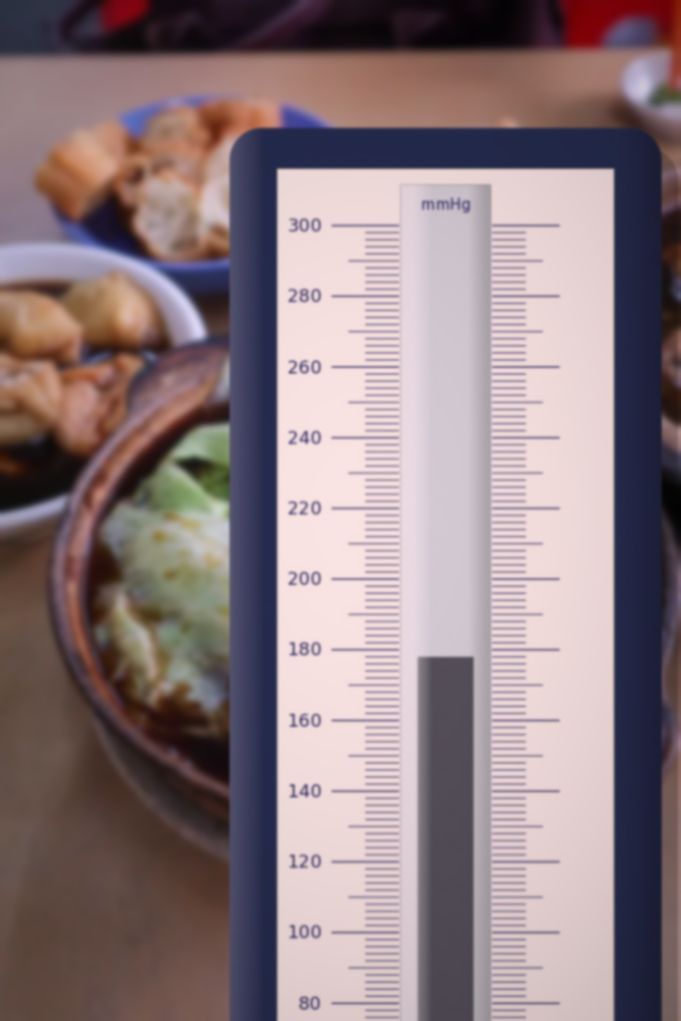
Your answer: 178 mmHg
